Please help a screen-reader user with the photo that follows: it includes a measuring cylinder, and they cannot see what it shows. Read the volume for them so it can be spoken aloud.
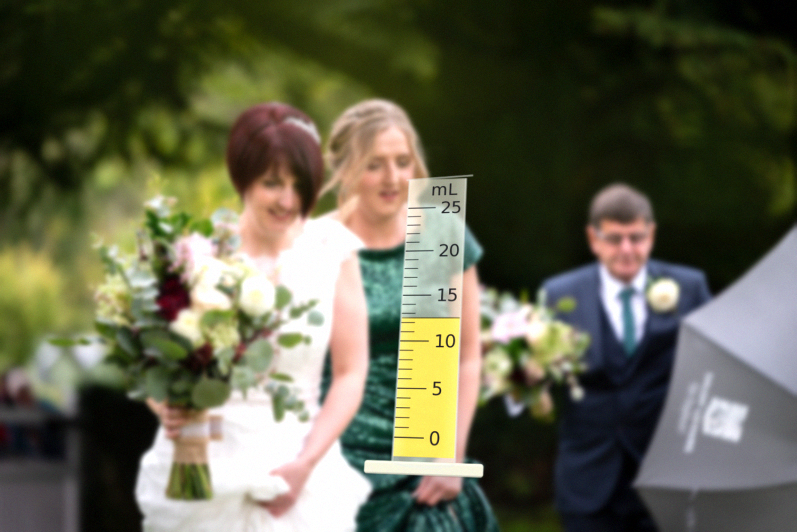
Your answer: 12.5 mL
